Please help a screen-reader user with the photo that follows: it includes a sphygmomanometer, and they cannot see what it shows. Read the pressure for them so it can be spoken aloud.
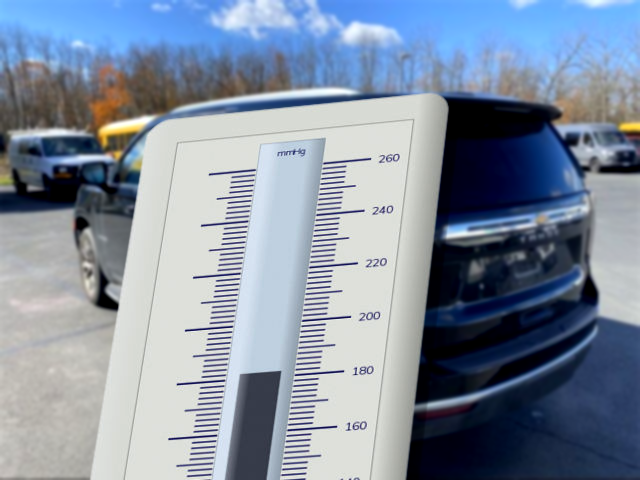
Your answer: 182 mmHg
